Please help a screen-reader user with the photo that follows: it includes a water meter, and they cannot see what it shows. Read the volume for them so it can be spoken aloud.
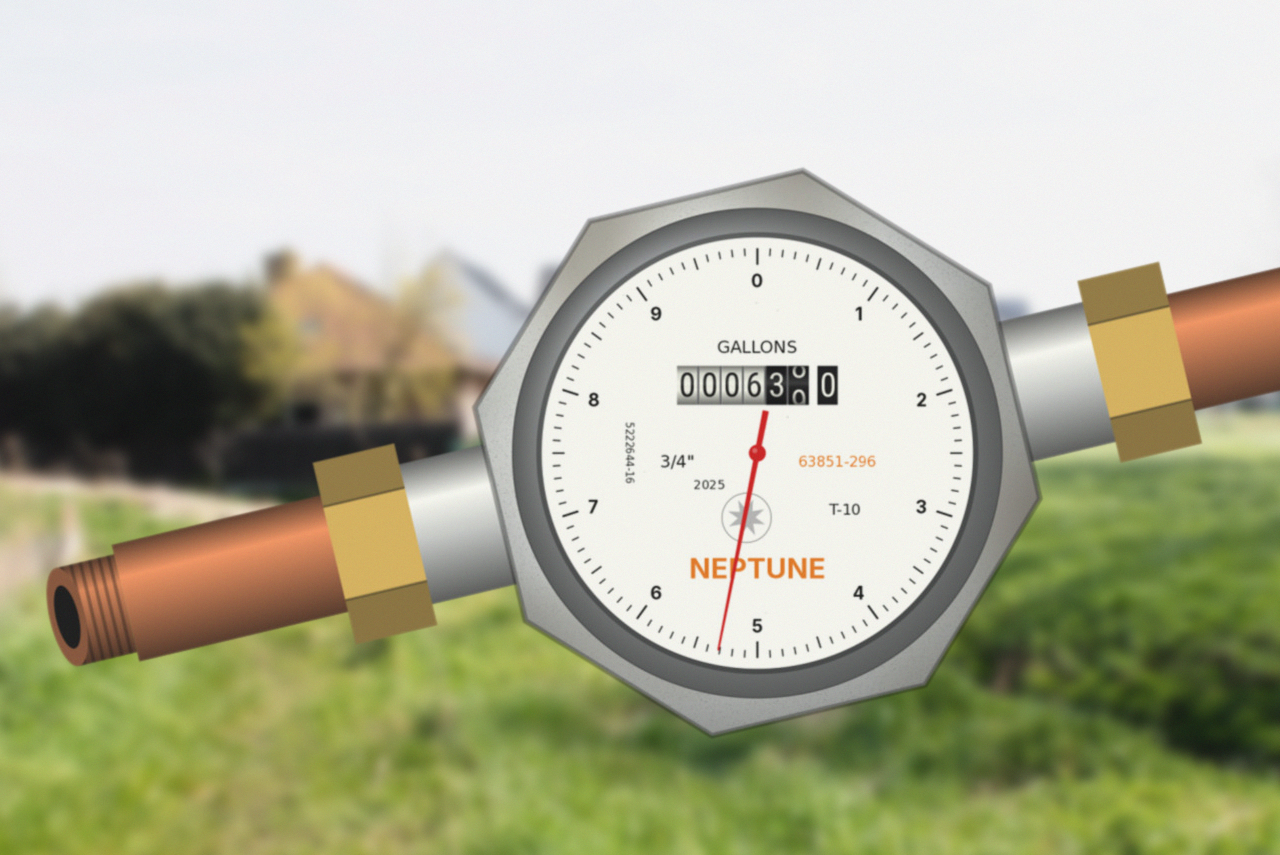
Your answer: 6385.3 gal
